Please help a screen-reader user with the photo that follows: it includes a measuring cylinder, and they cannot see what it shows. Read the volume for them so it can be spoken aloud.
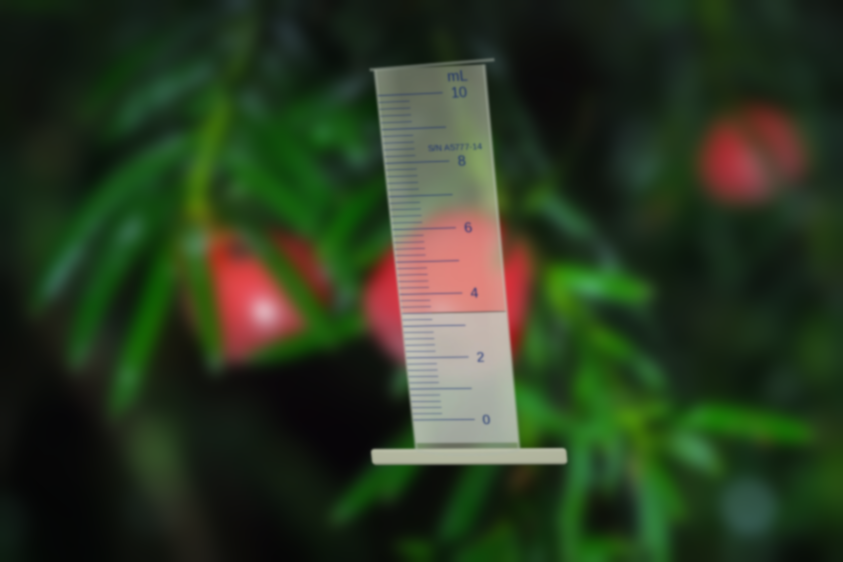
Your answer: 3.4 mL
